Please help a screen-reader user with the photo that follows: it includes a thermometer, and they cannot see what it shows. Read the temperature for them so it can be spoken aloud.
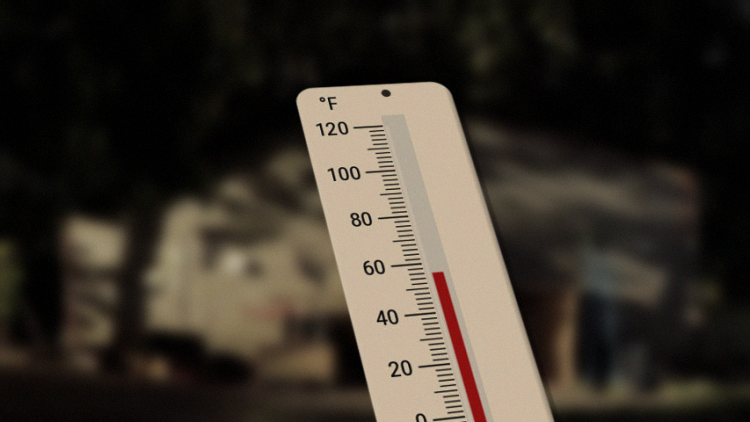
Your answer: 56 °F
